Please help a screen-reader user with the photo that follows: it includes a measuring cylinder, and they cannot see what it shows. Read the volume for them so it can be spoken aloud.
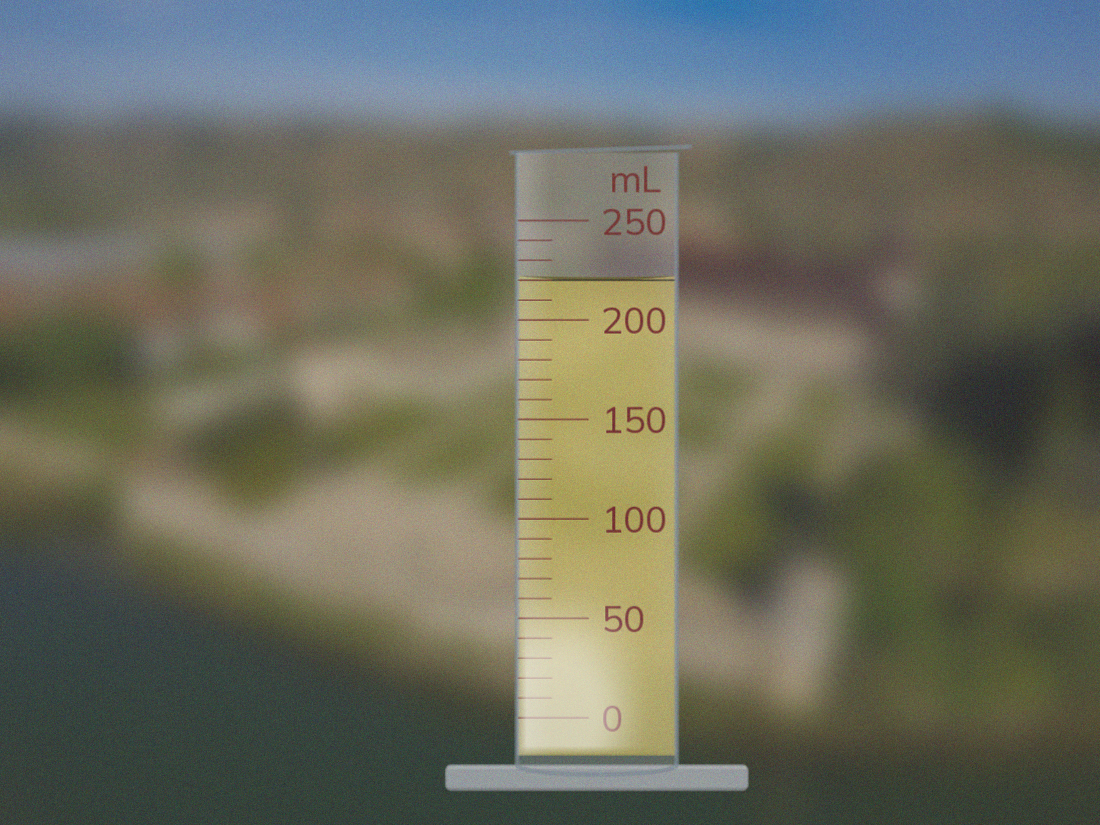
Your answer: 220 mL
